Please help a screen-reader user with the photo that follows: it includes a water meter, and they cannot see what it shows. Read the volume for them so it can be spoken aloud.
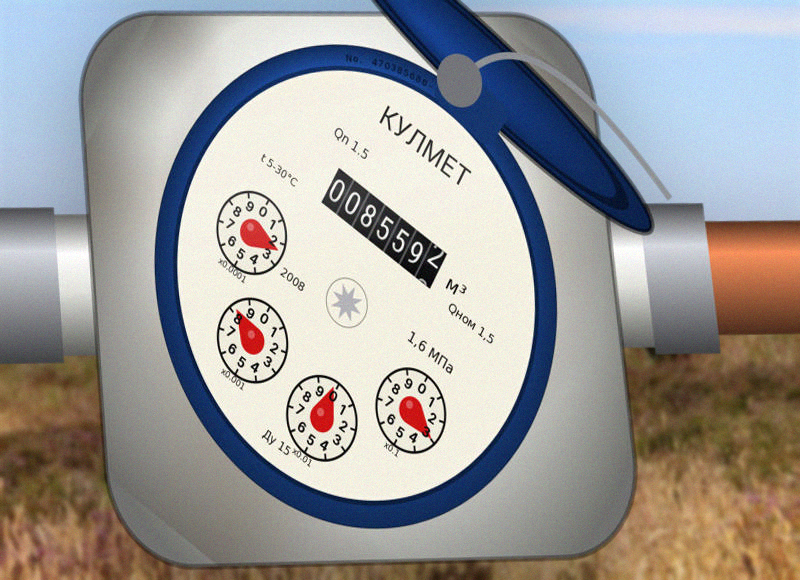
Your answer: 85592.2982 m³
